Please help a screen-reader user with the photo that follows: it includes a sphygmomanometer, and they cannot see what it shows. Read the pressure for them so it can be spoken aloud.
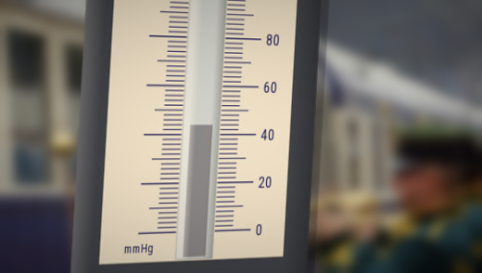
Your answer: 44 mmHg
